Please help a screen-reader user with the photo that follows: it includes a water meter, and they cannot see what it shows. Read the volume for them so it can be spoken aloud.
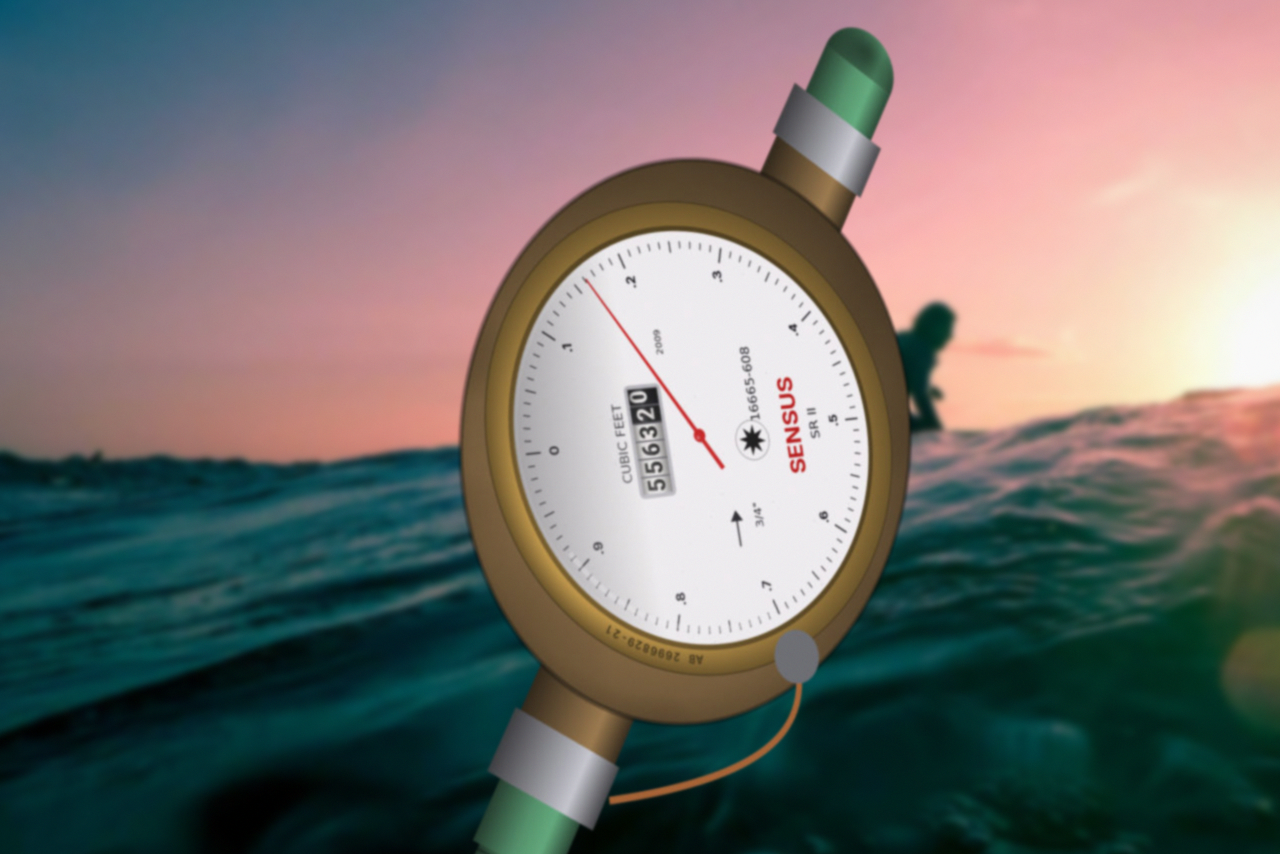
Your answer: 556320.16 ft³
